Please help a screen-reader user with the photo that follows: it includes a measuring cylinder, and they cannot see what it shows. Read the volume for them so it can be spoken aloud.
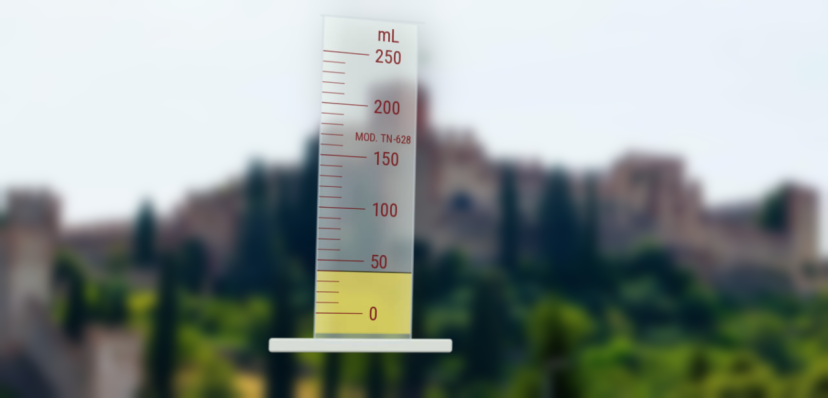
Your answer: 40 mL
